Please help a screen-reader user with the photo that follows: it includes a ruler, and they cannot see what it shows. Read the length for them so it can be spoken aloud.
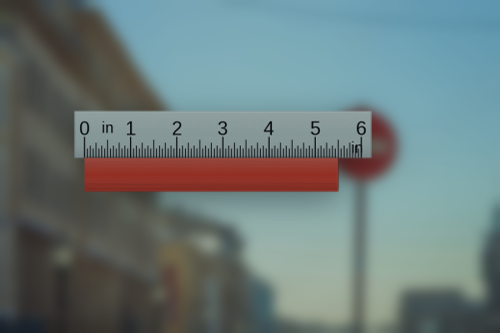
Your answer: 5.5 in
